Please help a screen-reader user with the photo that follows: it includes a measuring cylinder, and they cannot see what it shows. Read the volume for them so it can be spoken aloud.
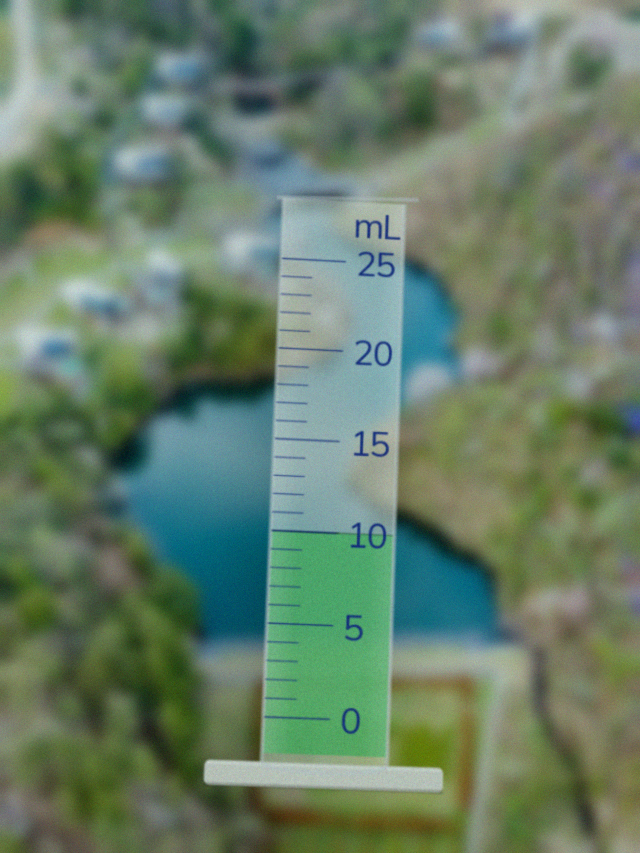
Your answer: 10 mL
